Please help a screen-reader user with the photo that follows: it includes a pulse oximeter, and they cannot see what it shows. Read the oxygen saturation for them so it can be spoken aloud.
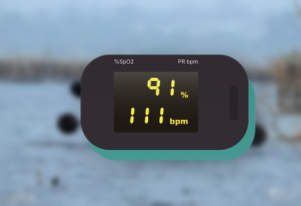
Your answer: 91 %
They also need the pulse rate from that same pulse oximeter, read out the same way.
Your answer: 111 bpm
